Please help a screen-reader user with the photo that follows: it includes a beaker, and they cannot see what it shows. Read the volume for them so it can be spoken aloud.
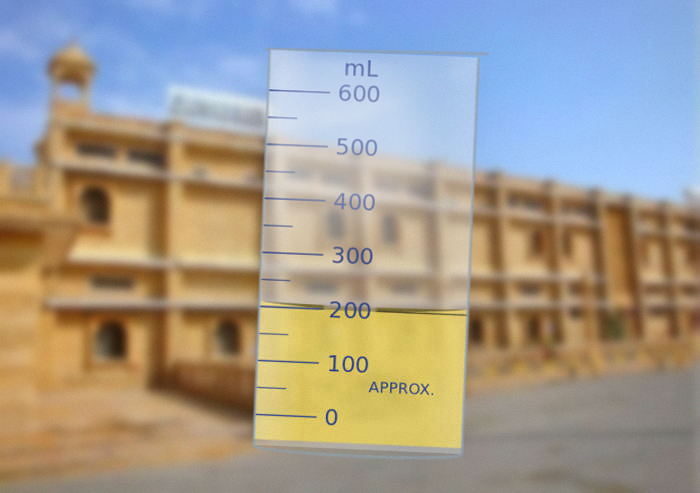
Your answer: 200 mL
